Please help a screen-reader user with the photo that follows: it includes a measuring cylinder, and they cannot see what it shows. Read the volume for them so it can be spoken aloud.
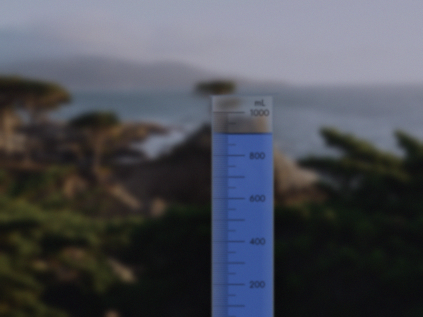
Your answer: 900 mL
